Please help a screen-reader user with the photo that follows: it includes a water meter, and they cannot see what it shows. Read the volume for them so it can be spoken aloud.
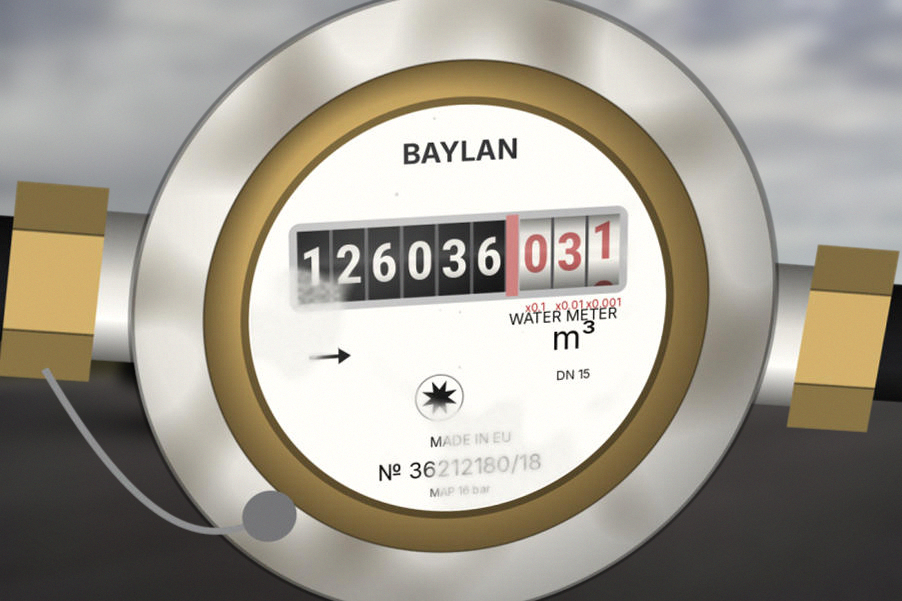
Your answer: 126036.031 m³
